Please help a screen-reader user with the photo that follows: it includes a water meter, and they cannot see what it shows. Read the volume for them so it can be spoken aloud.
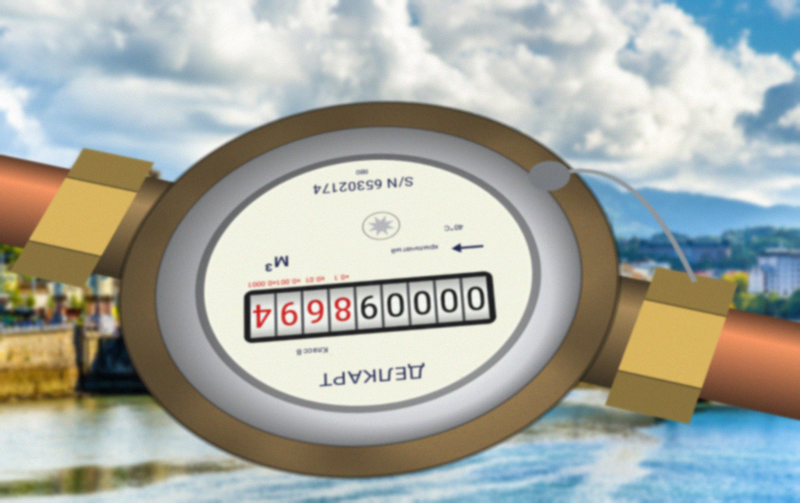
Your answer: 9.8694 m³
